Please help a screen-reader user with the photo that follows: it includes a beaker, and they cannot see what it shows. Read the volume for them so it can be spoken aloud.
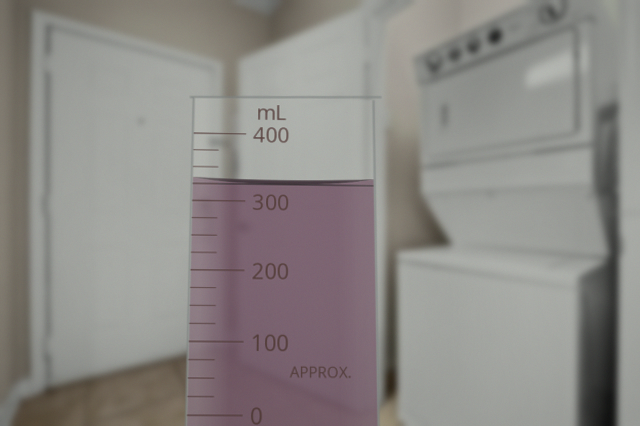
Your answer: 325 mL
